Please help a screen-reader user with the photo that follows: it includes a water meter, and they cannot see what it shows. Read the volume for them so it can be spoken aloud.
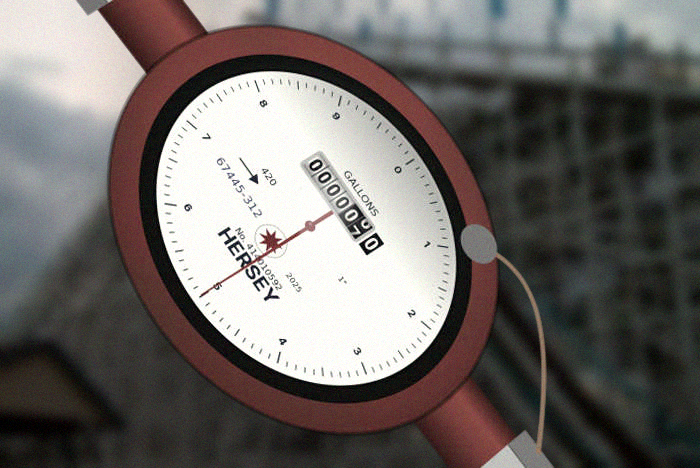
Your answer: 65.0 gal
